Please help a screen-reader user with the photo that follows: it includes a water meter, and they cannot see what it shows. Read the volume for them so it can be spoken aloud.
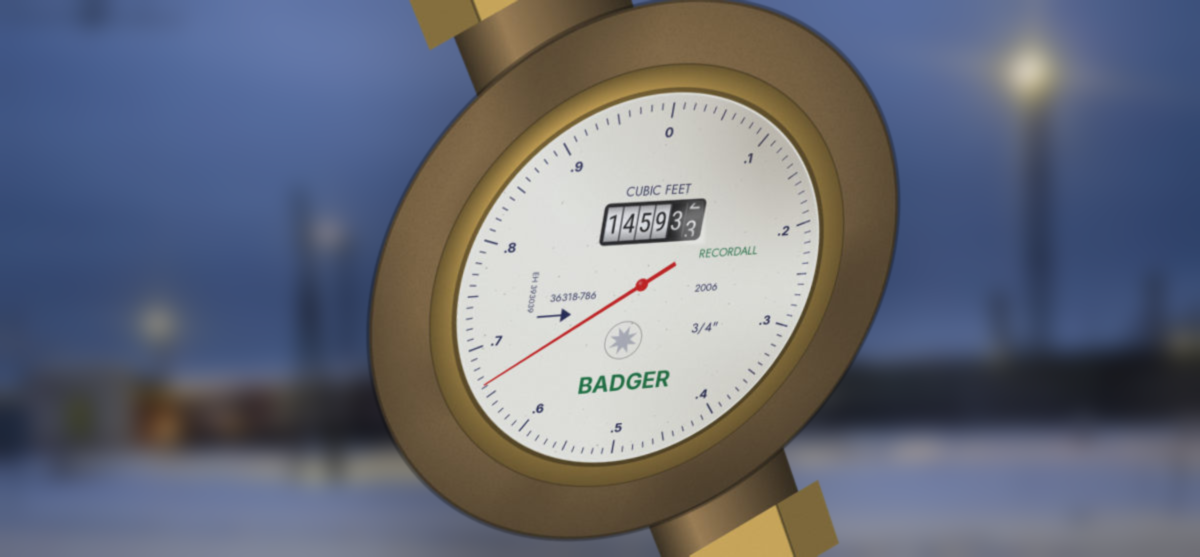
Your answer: 145932.66 ft³
